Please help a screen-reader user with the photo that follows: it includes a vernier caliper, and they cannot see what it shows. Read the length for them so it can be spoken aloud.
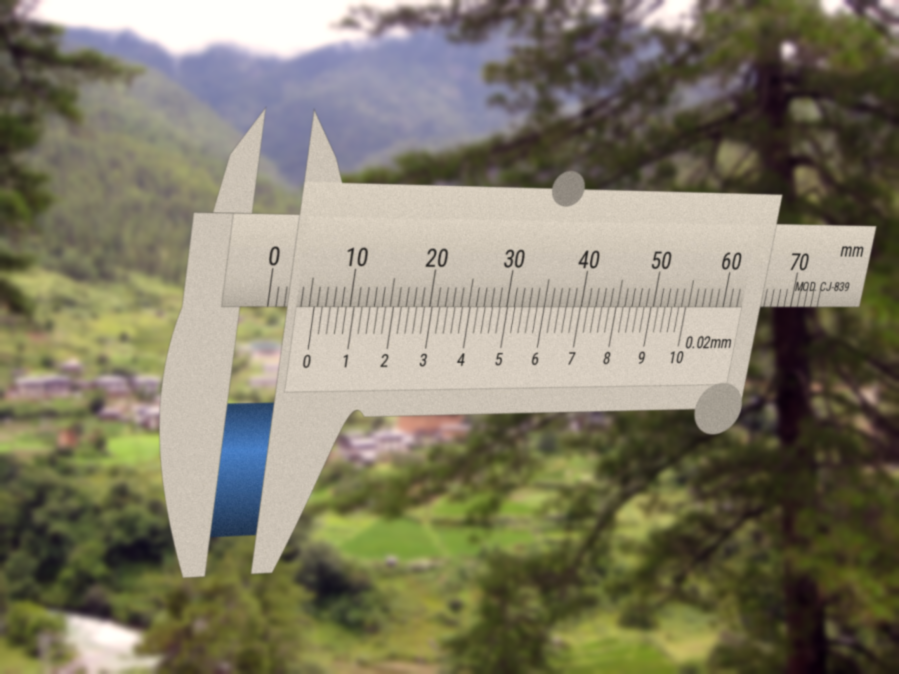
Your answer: 5.6 mm
